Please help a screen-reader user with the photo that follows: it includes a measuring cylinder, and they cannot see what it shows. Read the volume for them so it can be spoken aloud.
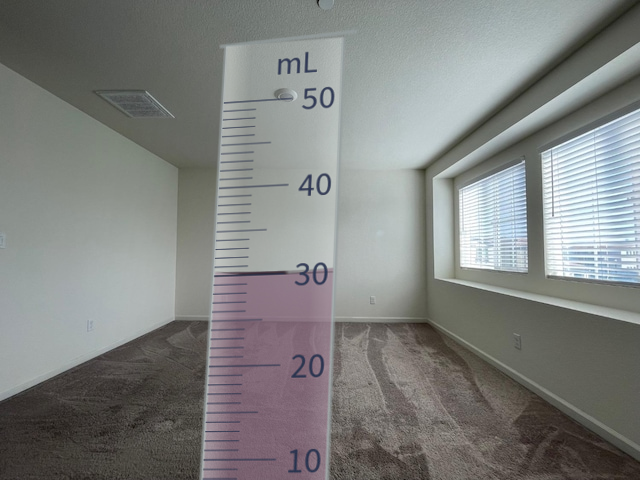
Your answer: 30 mL
